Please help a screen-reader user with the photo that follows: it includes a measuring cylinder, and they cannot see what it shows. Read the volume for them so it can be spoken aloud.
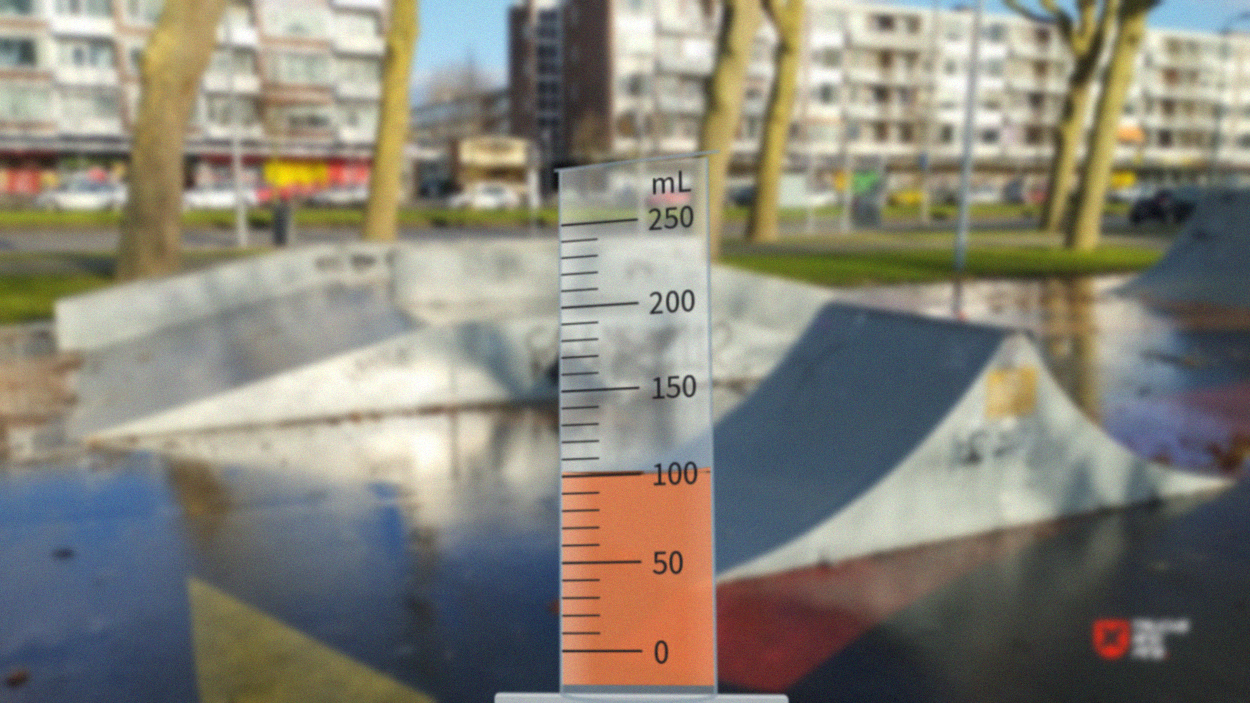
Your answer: 100 mL
